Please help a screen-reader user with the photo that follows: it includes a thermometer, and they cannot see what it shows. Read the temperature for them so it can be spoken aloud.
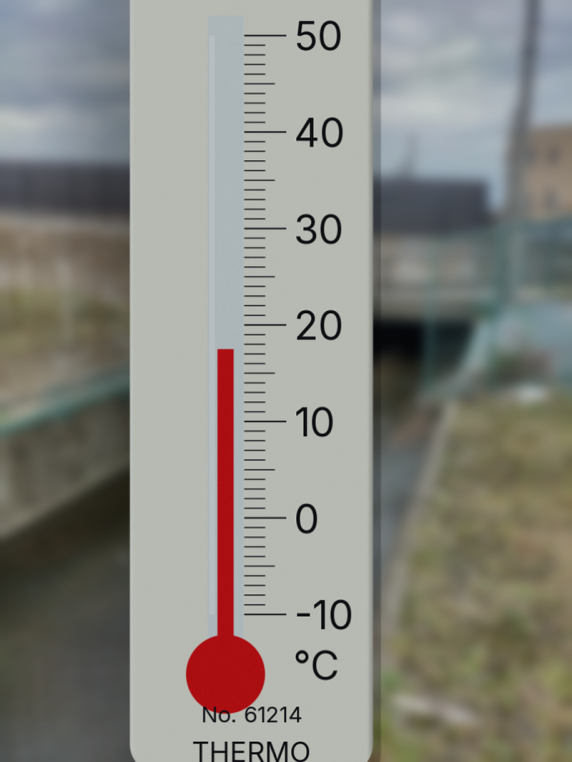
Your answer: 17.5 °C
